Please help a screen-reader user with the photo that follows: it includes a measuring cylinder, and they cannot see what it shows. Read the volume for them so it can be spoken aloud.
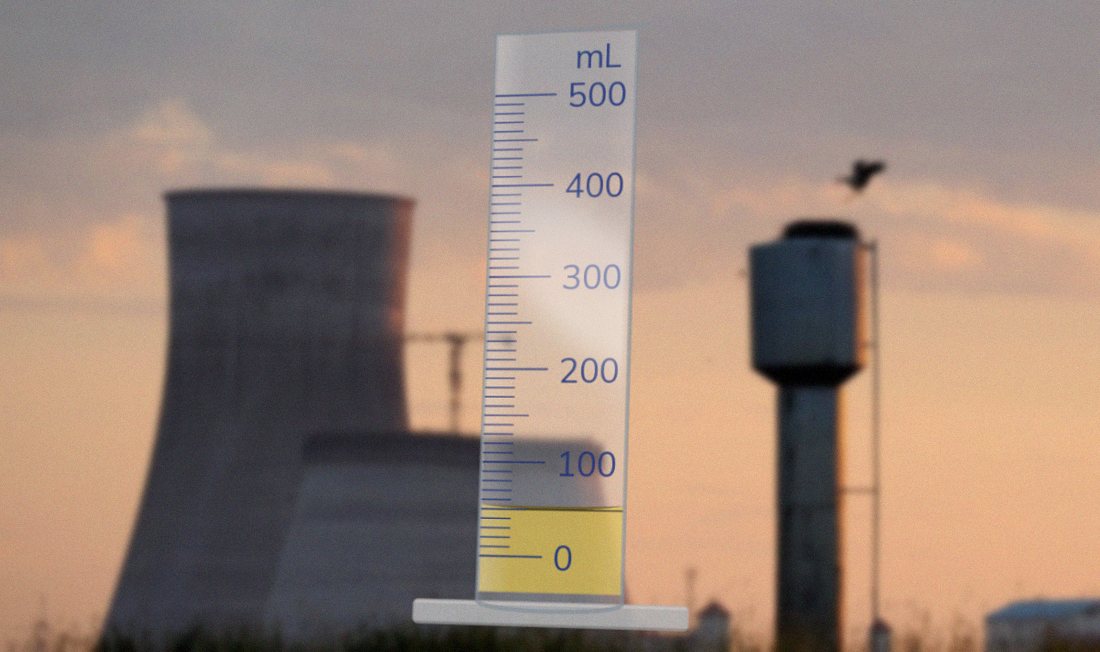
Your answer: 50 mL
